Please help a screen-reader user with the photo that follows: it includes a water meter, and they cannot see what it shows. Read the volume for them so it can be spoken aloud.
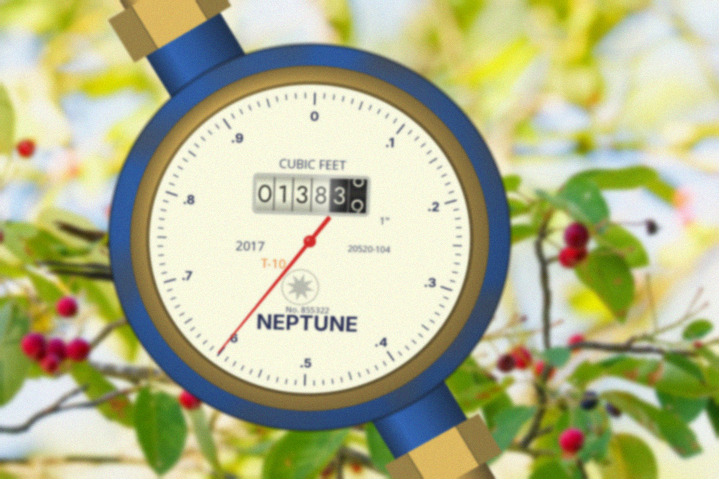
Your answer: 13838.60 ft³
